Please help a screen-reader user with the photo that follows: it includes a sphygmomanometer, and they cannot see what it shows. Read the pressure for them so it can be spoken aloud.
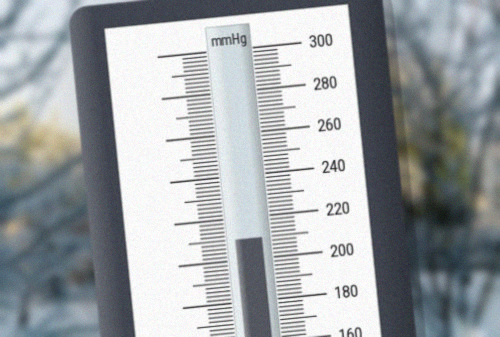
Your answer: 210 mmHg
